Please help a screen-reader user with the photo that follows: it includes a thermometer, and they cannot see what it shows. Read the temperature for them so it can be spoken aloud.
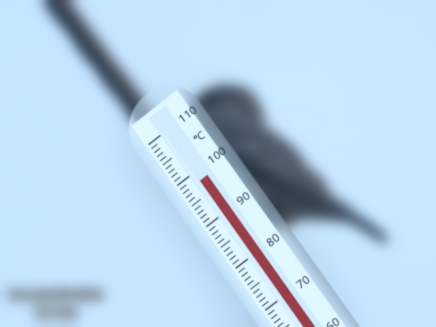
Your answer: 98 °C
